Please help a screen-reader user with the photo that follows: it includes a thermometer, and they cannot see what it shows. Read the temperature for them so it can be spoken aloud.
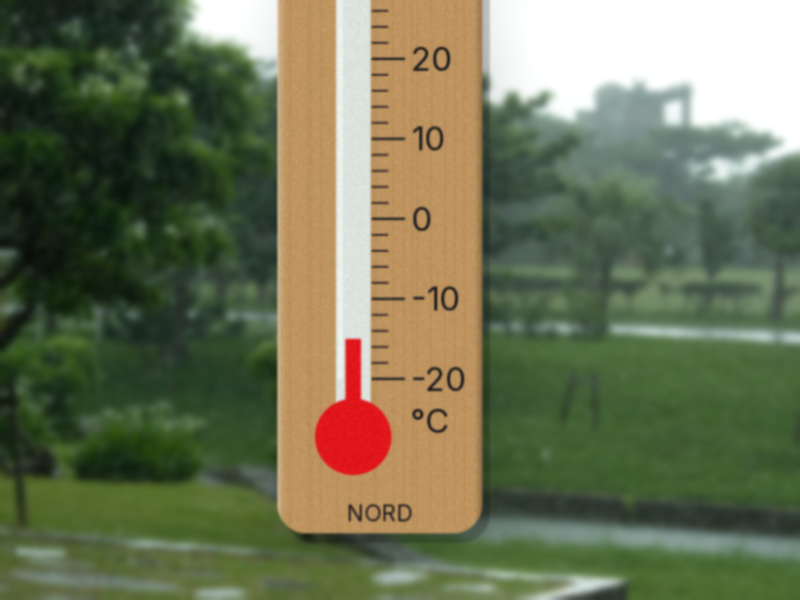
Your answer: -15 °C
